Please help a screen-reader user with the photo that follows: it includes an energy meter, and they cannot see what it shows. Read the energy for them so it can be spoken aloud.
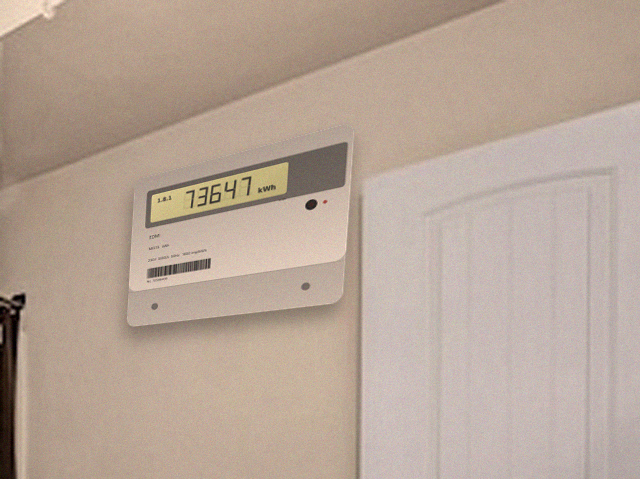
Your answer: 73647 kWh
